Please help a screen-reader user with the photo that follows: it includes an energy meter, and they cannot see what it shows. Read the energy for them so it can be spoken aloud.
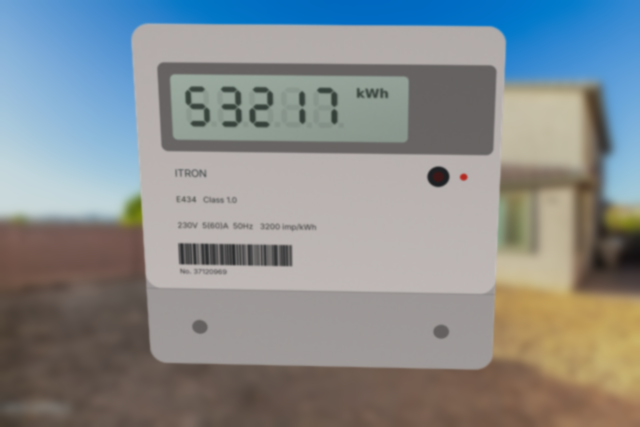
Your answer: 53217 kWh
